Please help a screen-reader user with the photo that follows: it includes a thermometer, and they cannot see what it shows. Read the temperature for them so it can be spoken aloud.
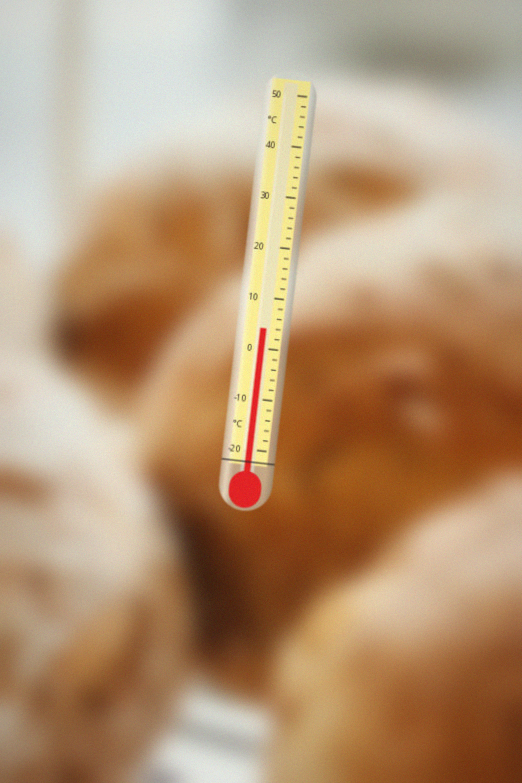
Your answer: 4 °C
